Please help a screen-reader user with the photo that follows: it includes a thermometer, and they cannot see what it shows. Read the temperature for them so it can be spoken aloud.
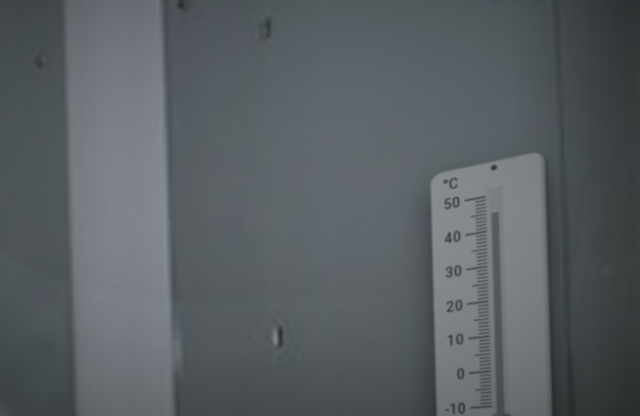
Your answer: 45 °C
